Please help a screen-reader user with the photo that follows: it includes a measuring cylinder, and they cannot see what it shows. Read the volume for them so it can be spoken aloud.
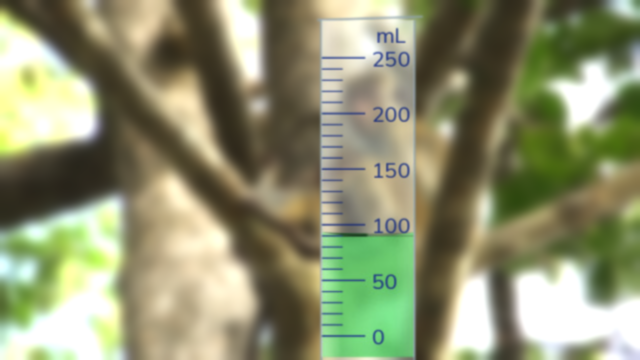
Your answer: 90 mL
